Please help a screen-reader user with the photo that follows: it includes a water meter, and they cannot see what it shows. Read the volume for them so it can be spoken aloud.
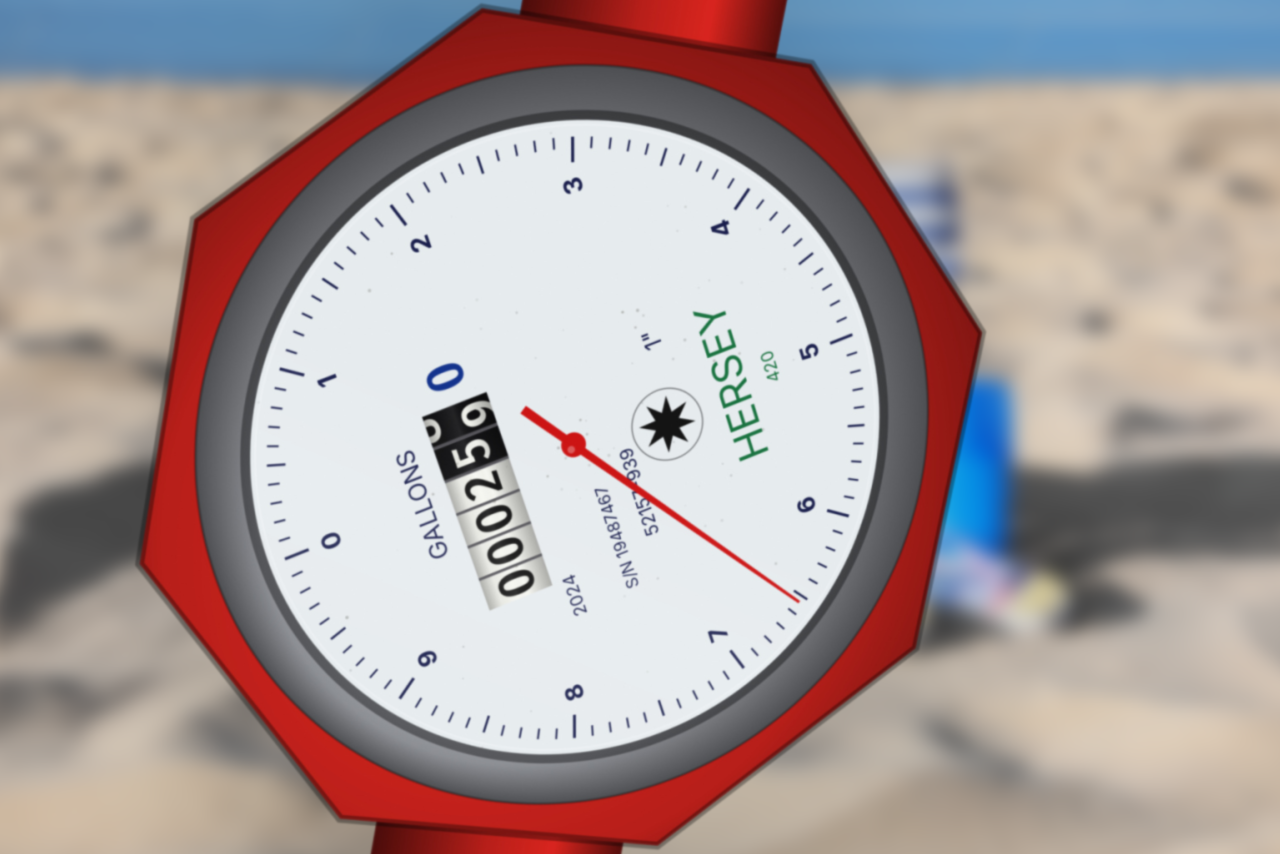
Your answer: 2586.5 gal
